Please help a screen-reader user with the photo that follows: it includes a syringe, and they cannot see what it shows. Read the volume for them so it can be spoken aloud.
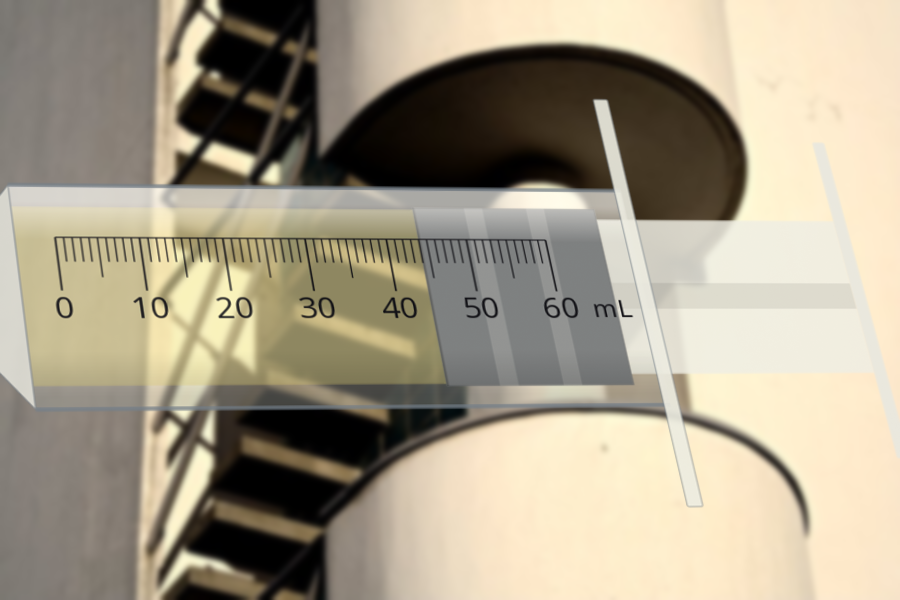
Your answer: 44 mL
